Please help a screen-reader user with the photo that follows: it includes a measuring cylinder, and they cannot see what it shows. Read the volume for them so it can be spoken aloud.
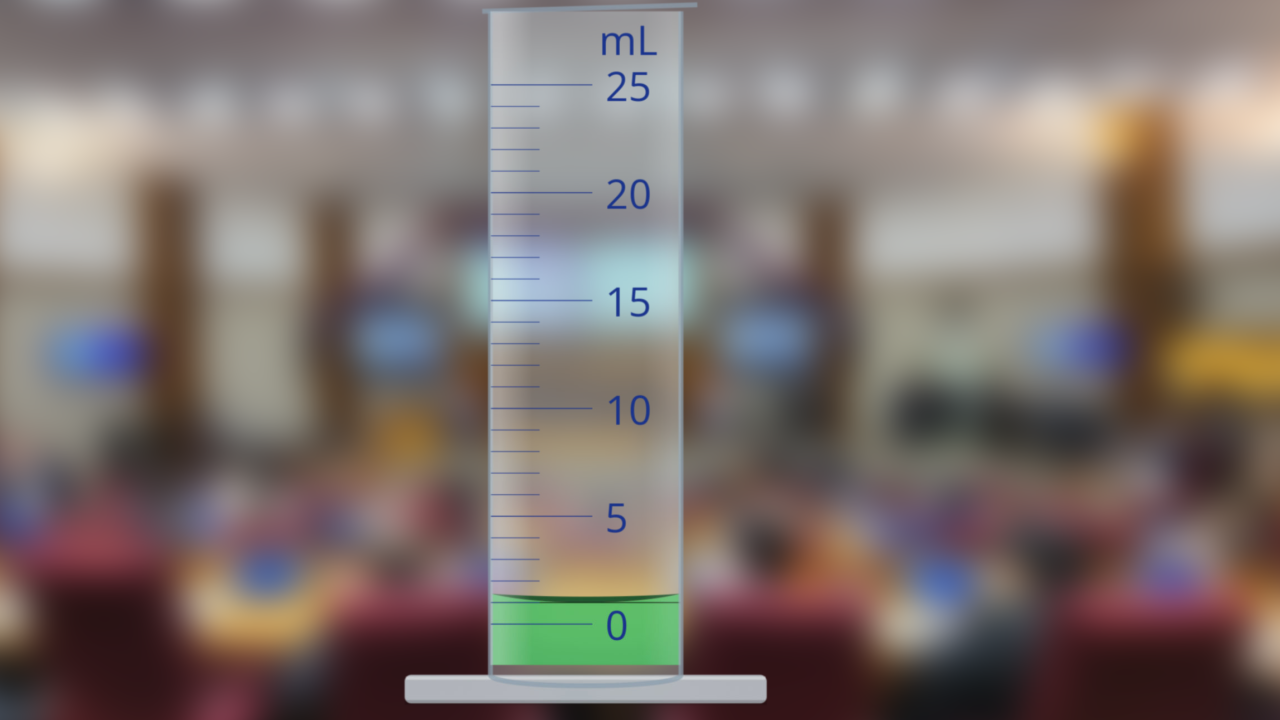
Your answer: 1 mL
